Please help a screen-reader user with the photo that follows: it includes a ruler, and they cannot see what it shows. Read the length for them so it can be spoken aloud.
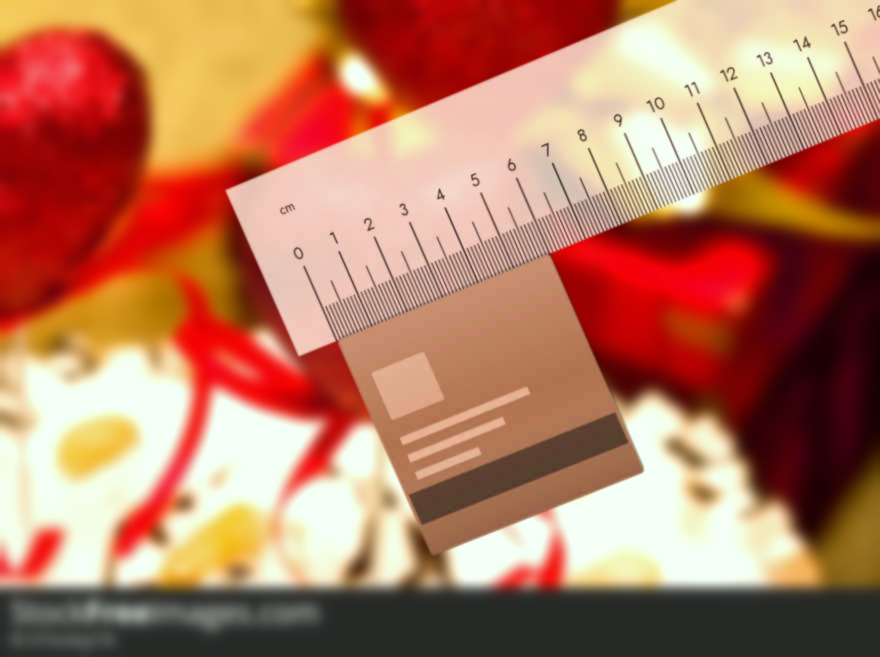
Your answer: 6 cm
